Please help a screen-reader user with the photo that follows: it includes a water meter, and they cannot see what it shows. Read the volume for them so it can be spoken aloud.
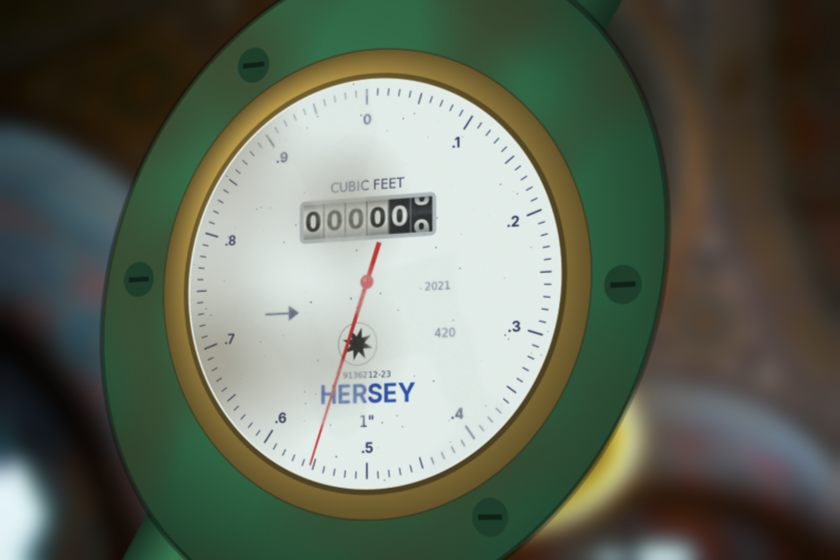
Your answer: 8.55 ft³
